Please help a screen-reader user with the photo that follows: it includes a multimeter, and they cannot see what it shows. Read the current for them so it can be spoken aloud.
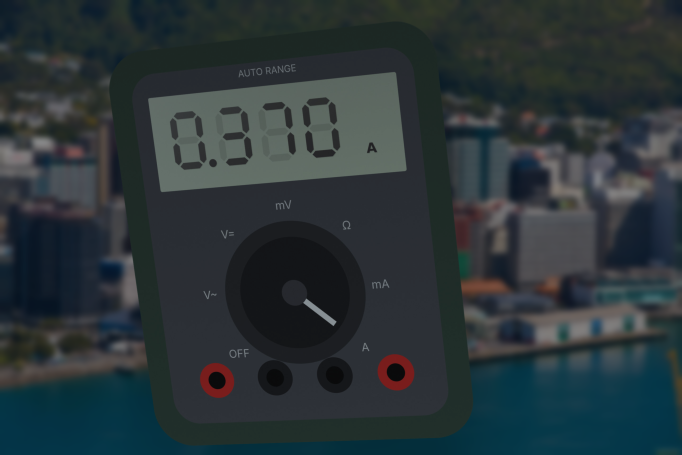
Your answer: 0.370 A
